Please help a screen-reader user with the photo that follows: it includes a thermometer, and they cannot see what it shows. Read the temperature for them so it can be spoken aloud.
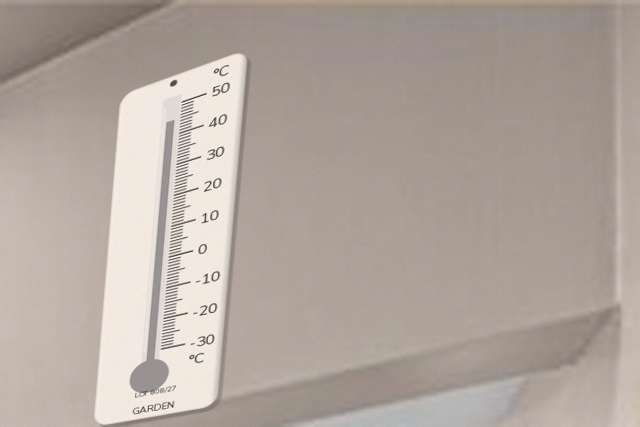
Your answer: 45 °C
